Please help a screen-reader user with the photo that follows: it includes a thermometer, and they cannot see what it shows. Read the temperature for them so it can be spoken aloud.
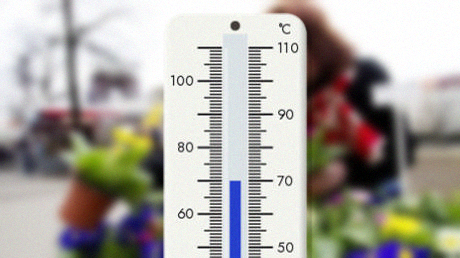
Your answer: 70 °C
